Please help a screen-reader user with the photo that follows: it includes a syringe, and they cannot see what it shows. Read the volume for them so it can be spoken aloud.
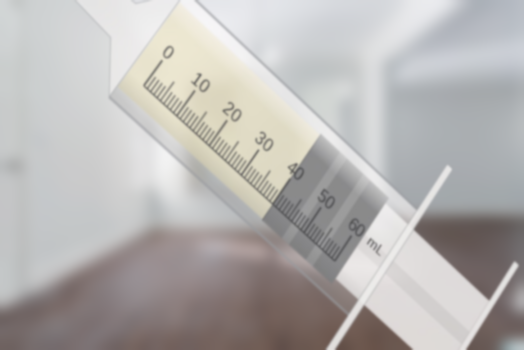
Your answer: 40 mL
